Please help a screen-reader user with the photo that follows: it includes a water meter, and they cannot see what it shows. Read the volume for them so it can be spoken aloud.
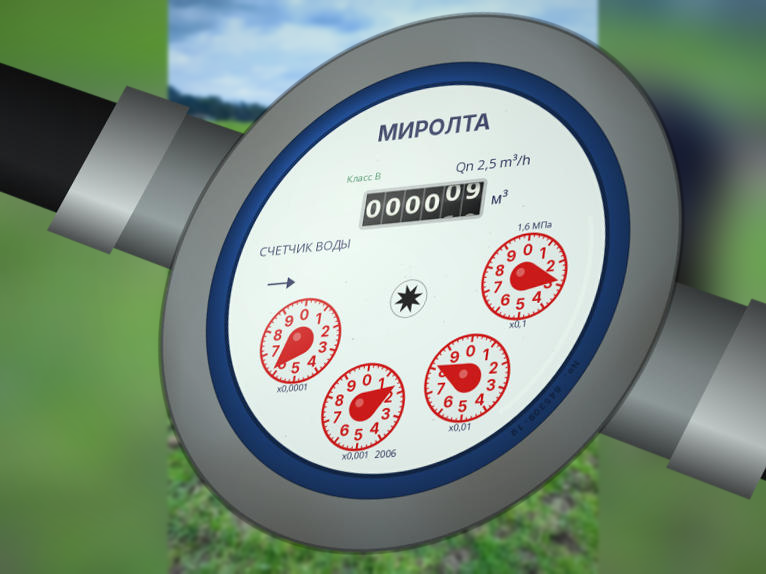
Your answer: 9.2816 m³
